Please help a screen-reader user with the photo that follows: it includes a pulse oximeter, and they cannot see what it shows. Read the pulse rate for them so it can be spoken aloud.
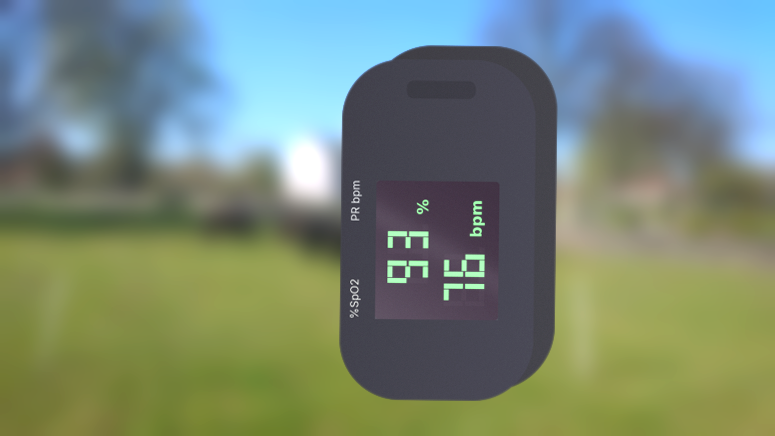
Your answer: 76 bpm
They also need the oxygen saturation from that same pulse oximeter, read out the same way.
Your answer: 93 %
